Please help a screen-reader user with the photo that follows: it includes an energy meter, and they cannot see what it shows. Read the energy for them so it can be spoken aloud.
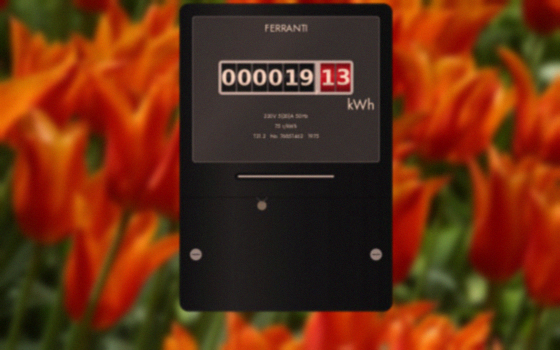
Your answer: 19.13 kWh
